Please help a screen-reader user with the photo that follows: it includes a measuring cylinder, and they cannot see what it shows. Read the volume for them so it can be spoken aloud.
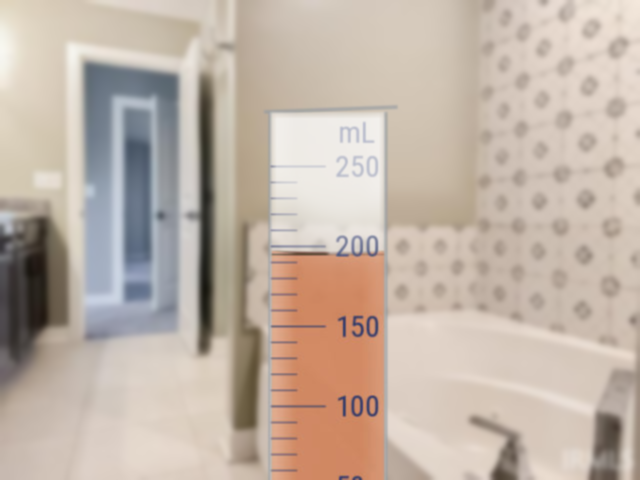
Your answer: 195 mL
